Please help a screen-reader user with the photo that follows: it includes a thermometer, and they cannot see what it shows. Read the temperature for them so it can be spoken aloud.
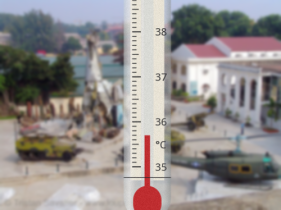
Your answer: 35.7 °C
